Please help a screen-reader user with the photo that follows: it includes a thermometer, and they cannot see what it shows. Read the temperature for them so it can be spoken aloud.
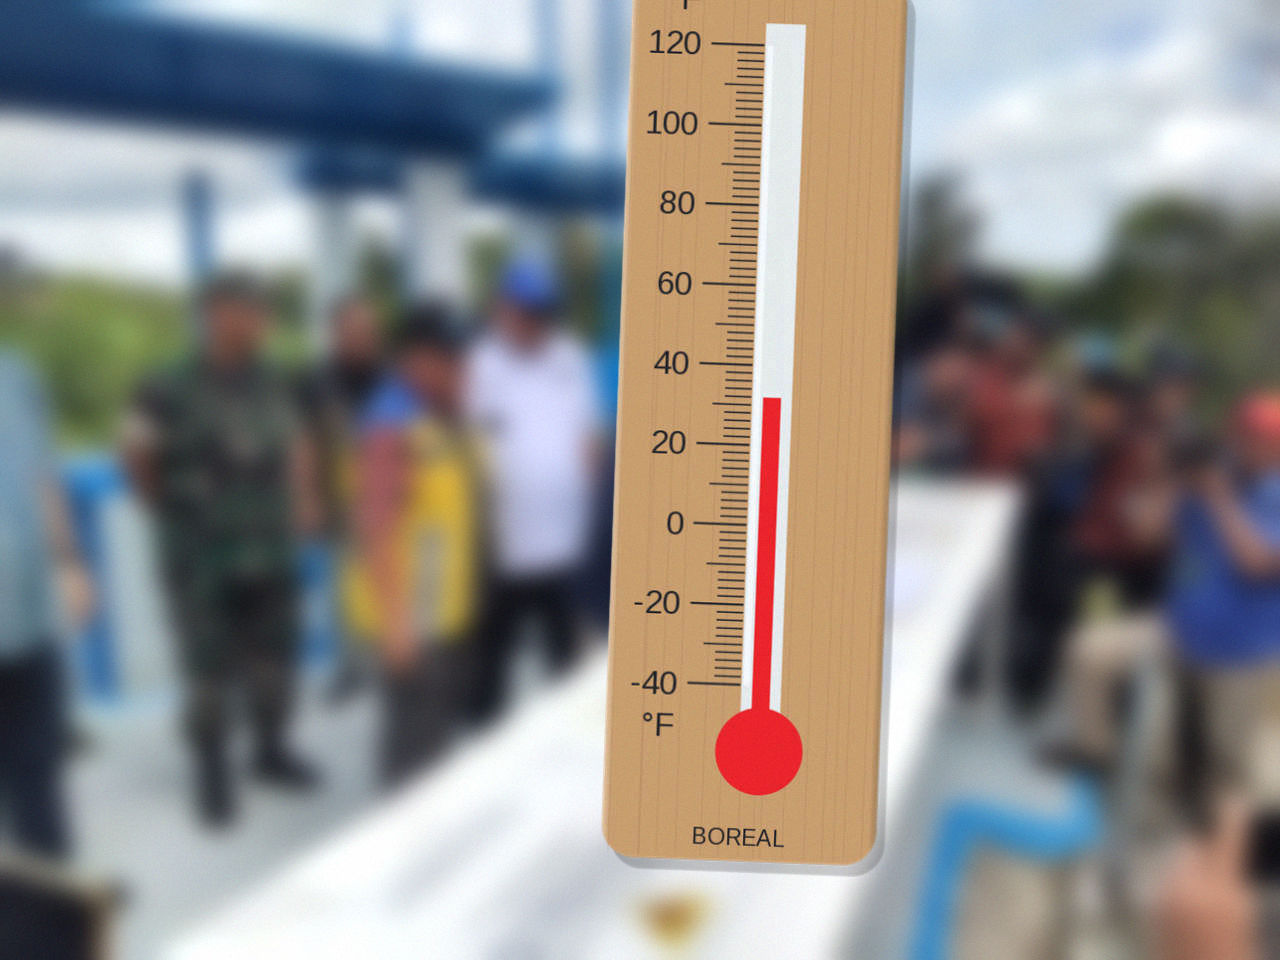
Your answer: 32 °F
